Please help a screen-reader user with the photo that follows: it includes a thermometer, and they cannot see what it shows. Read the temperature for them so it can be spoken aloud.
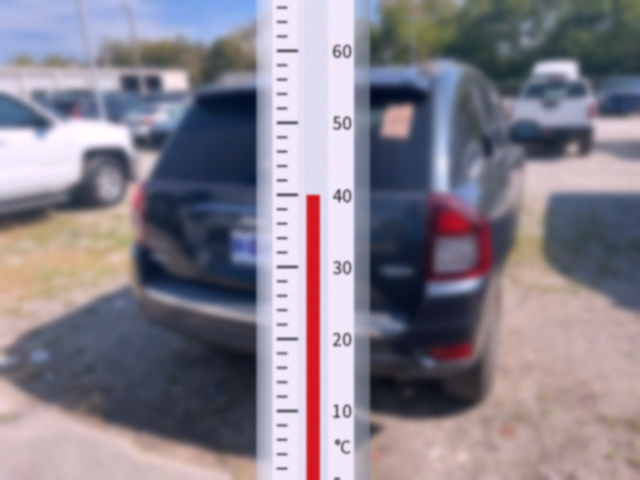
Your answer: 40 °C
